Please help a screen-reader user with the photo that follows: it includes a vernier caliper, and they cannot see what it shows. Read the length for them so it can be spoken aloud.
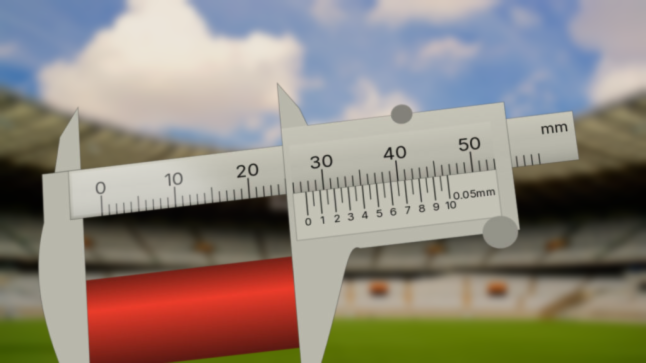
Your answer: 27.6 mm
